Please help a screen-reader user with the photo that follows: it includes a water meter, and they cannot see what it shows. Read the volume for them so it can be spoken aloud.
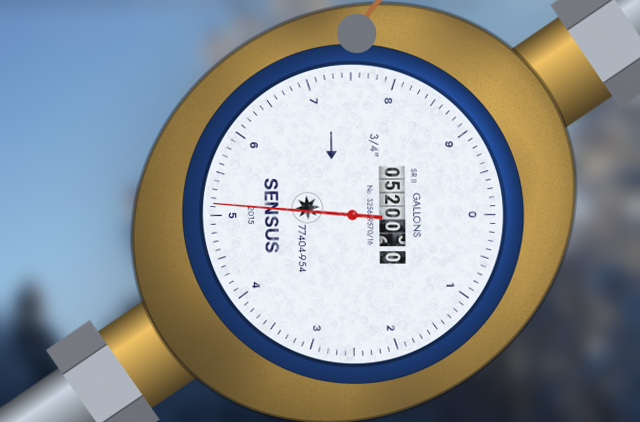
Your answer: 520055.1 gal
